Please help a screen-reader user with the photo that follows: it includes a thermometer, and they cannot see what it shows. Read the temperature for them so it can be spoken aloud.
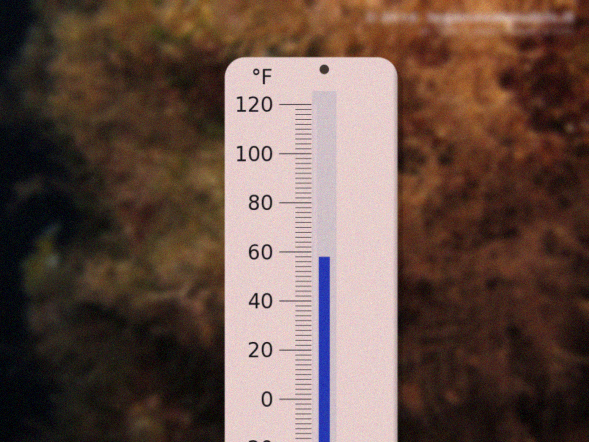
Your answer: 58 °F
